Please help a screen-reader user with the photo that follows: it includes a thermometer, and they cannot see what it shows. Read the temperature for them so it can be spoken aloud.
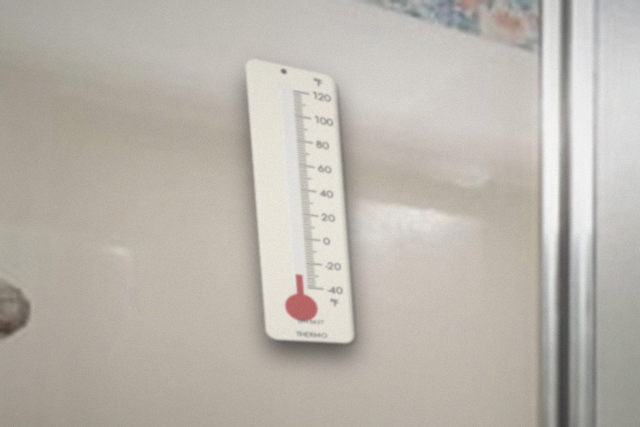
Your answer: -30 °F
